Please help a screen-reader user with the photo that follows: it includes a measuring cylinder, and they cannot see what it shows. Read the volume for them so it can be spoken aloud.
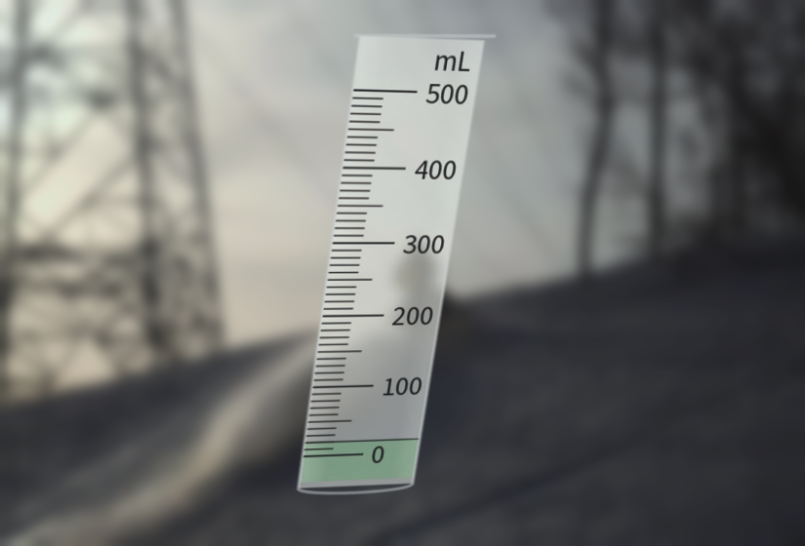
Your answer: 20 mL
